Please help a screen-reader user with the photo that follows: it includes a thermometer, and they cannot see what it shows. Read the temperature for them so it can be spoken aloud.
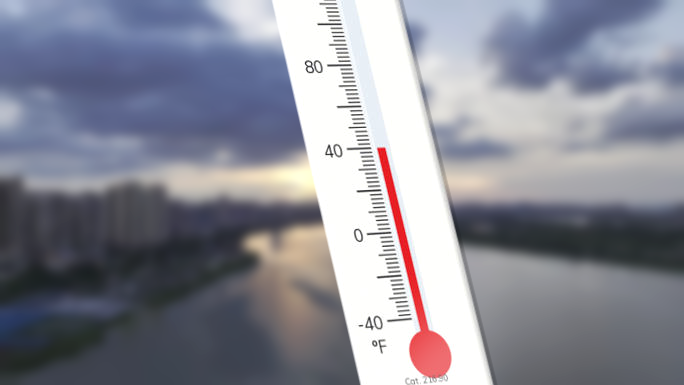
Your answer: 40 °F
